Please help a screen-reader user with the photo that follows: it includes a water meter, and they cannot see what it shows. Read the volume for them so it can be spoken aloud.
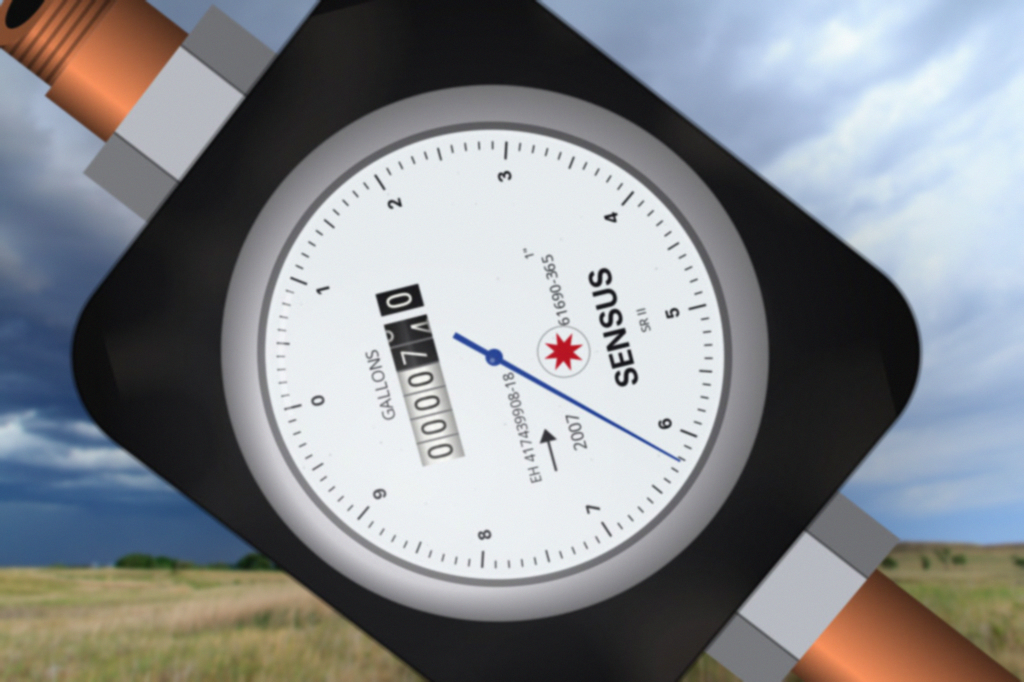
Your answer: 736.2 gal
